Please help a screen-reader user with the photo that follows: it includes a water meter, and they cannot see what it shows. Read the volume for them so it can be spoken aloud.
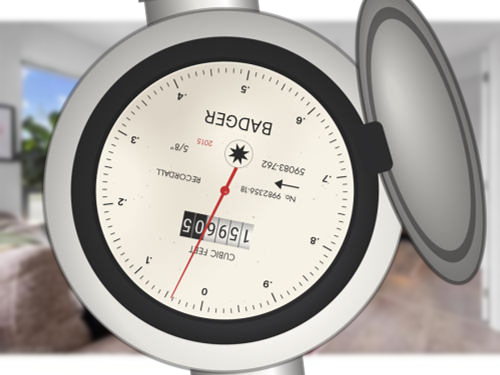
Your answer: 159605.04 ft³
